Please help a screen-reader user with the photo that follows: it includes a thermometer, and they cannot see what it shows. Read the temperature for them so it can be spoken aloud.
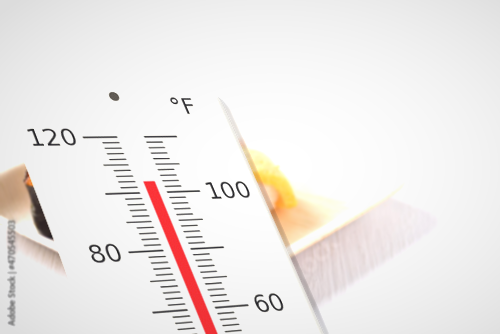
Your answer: 104 °F
